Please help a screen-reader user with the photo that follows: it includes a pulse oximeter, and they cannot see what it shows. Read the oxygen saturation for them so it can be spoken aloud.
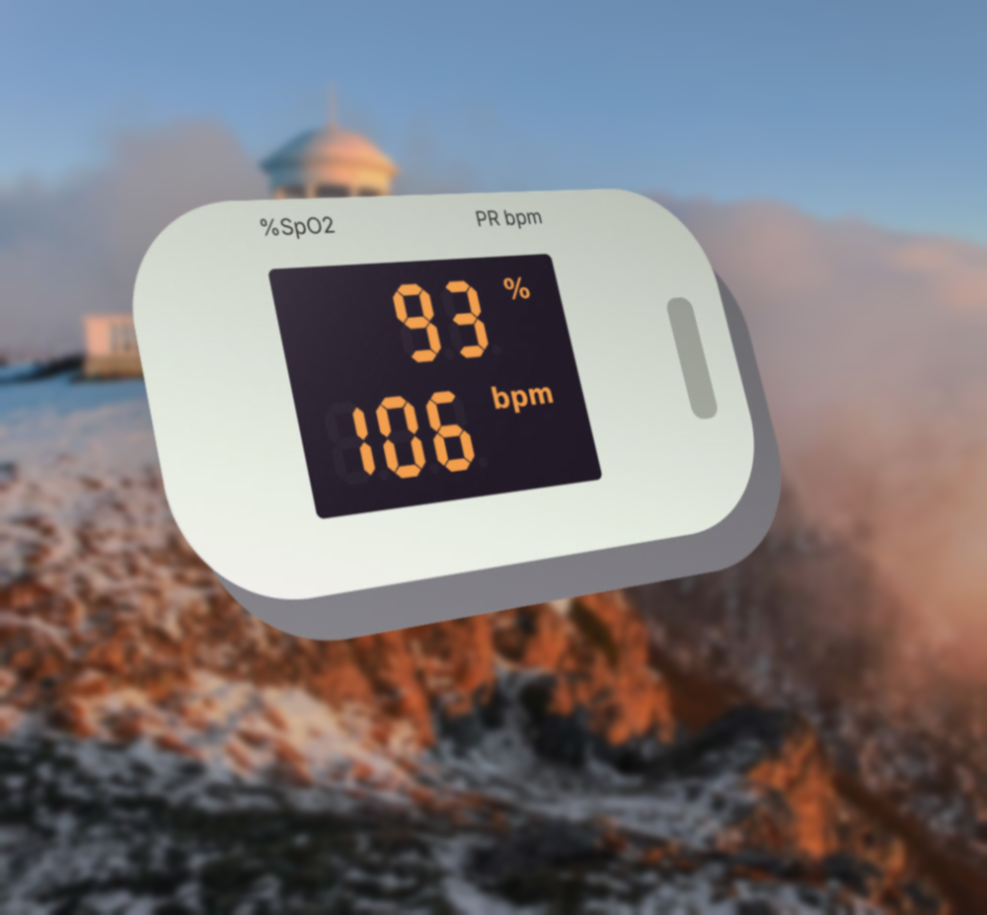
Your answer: 93 %
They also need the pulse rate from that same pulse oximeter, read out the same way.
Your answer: 106 bpm
